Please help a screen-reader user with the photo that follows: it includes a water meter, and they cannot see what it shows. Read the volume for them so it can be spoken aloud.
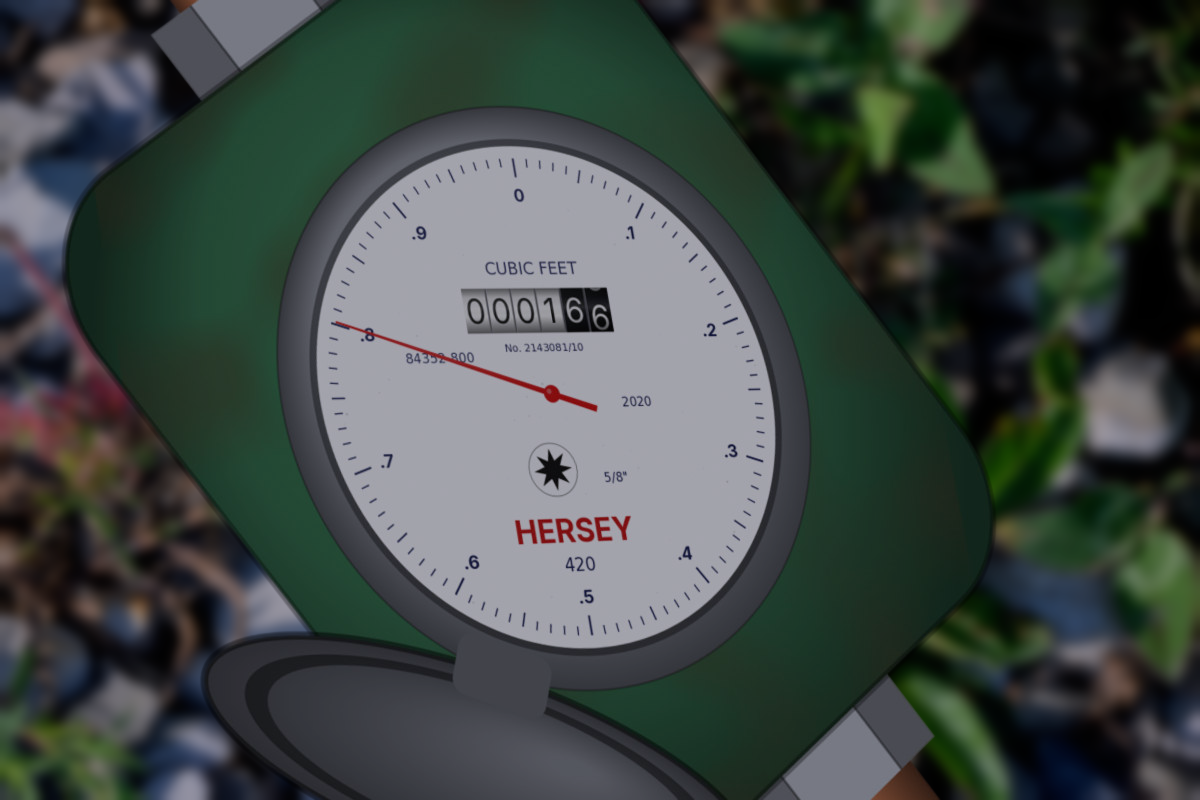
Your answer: 165.80 ft³
